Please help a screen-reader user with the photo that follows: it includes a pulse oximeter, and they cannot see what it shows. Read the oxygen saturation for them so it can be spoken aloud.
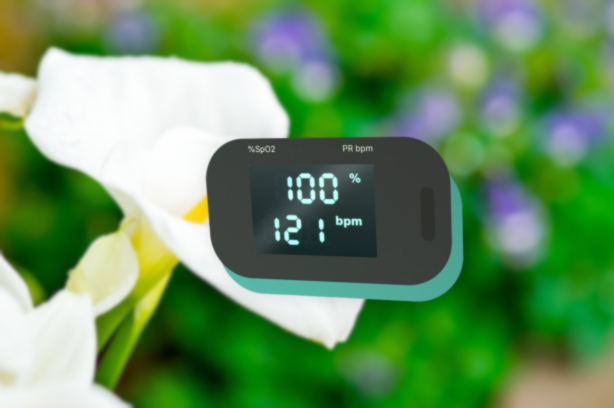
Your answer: 100 %
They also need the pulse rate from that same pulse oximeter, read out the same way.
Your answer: 121 bpm
